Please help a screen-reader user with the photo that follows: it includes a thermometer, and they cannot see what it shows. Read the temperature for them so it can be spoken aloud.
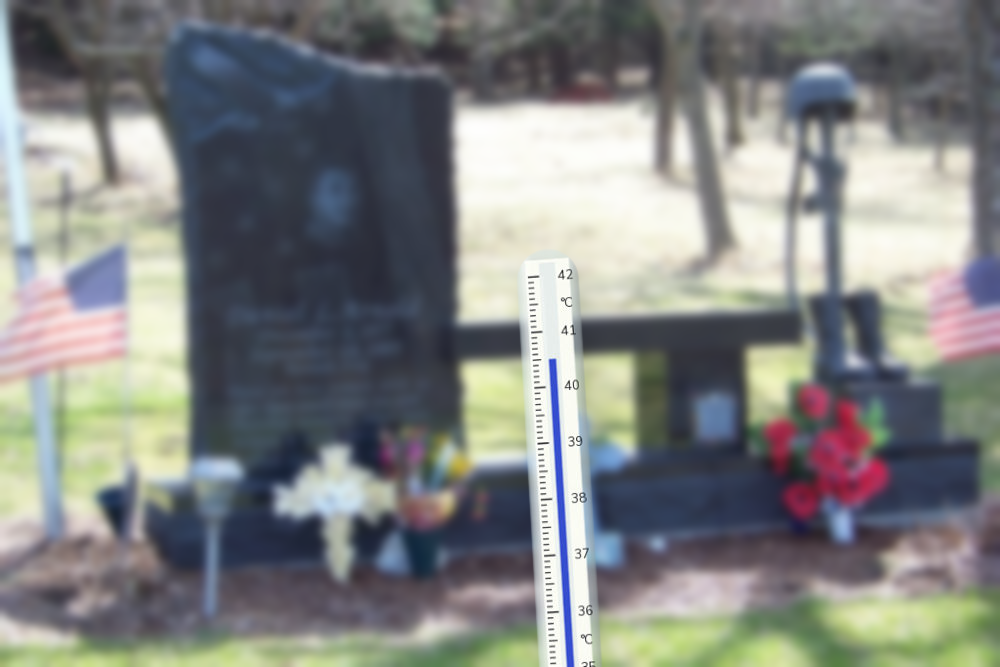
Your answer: 40.5 °C
